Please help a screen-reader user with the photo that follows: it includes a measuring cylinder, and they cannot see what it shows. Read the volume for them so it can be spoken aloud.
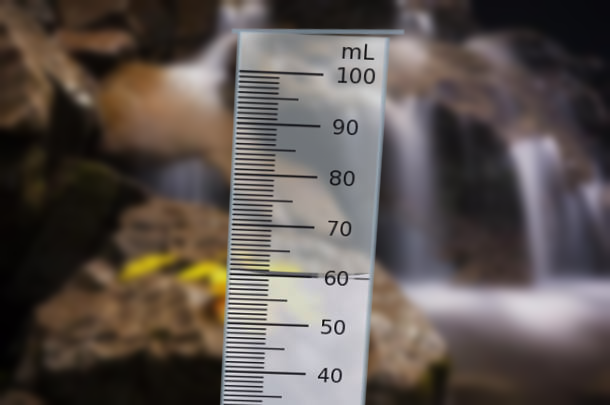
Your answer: 60 mL
